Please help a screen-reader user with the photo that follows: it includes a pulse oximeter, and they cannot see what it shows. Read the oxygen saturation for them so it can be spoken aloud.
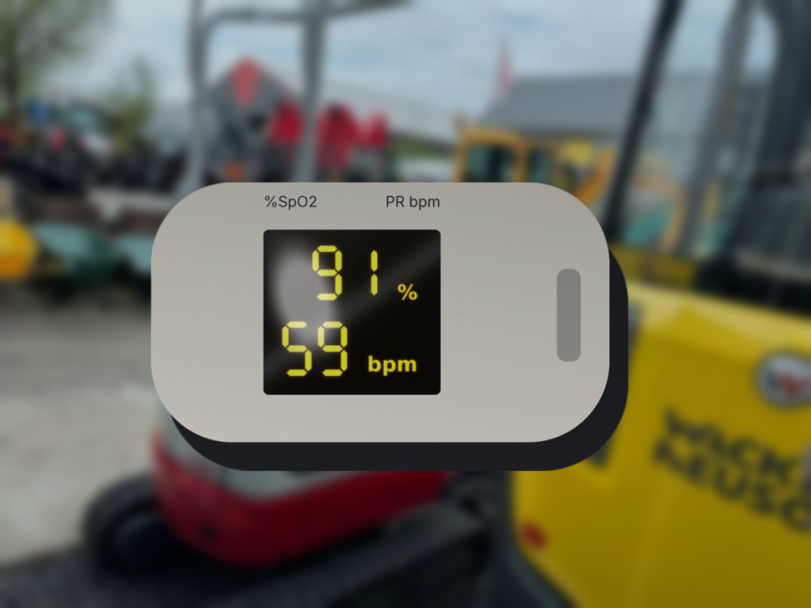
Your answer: 91 %
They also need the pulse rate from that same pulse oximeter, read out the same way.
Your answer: 59 bpm
